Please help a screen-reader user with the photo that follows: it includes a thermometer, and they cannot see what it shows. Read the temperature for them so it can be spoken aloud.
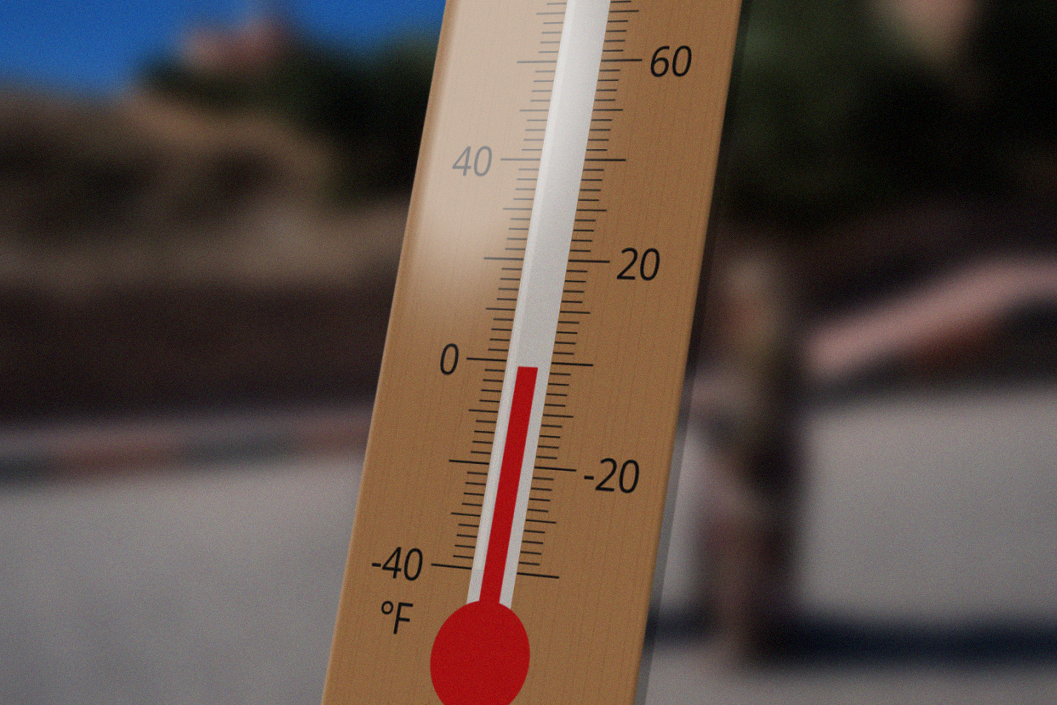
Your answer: -1 °F
